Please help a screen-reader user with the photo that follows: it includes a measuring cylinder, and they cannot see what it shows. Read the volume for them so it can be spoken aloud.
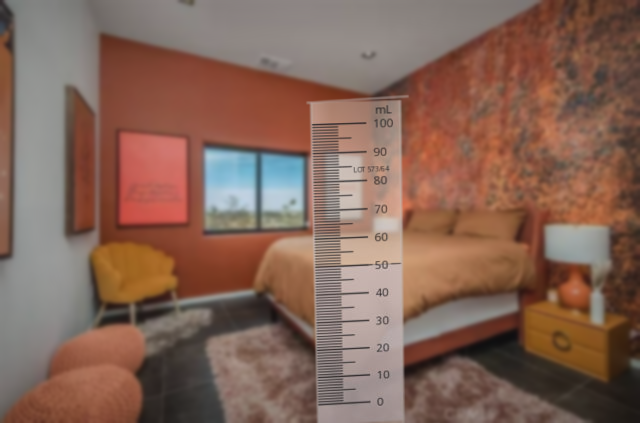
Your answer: 50 mL
